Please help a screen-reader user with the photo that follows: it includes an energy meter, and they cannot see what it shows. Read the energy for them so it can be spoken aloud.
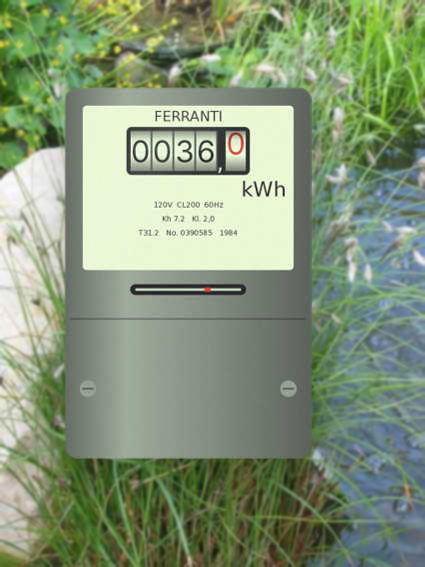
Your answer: 36.0 kWh
